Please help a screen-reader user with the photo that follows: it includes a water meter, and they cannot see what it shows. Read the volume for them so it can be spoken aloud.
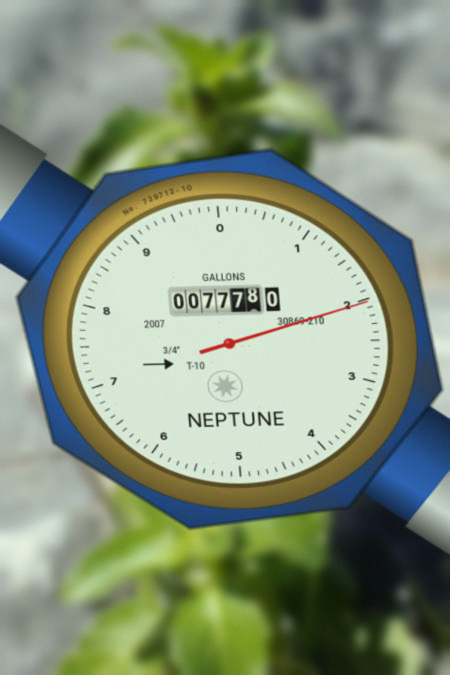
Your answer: 77782.0 gal
